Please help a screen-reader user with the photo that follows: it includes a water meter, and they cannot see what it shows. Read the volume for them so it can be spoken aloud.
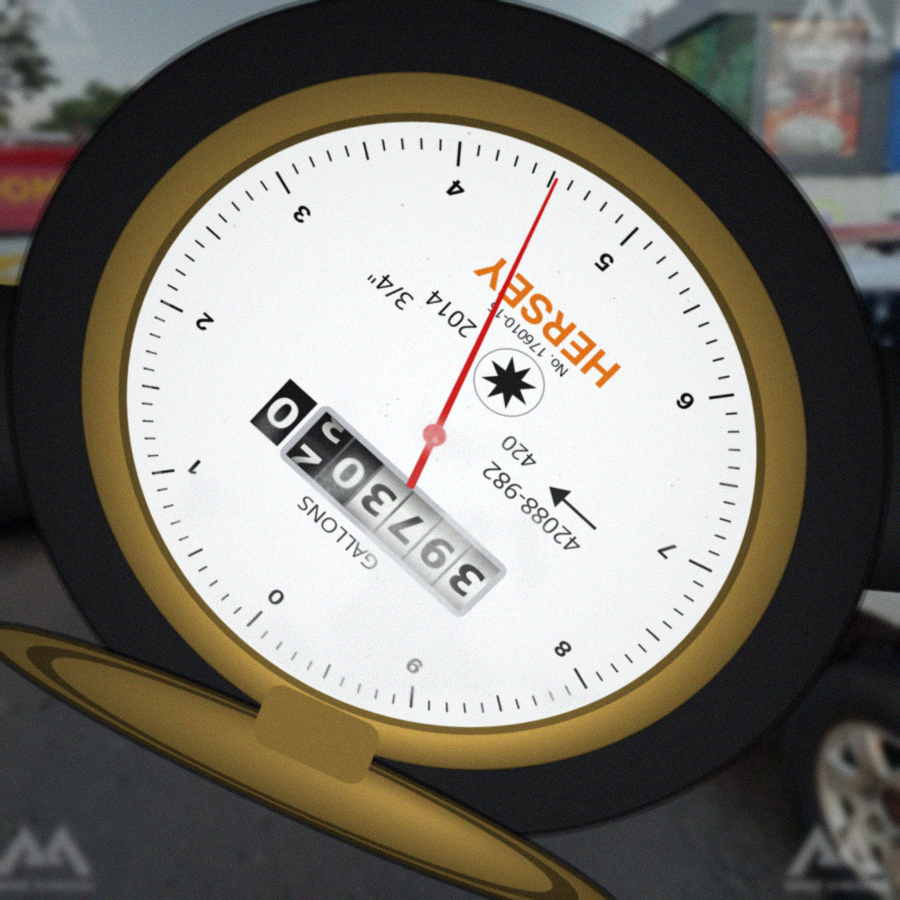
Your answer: 3973024.5 gal
